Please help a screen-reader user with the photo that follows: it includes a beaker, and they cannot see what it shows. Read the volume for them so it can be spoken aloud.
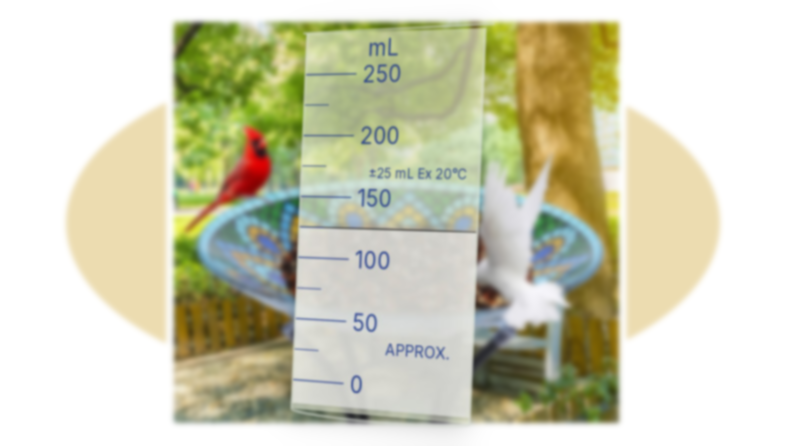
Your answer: 125 mL
